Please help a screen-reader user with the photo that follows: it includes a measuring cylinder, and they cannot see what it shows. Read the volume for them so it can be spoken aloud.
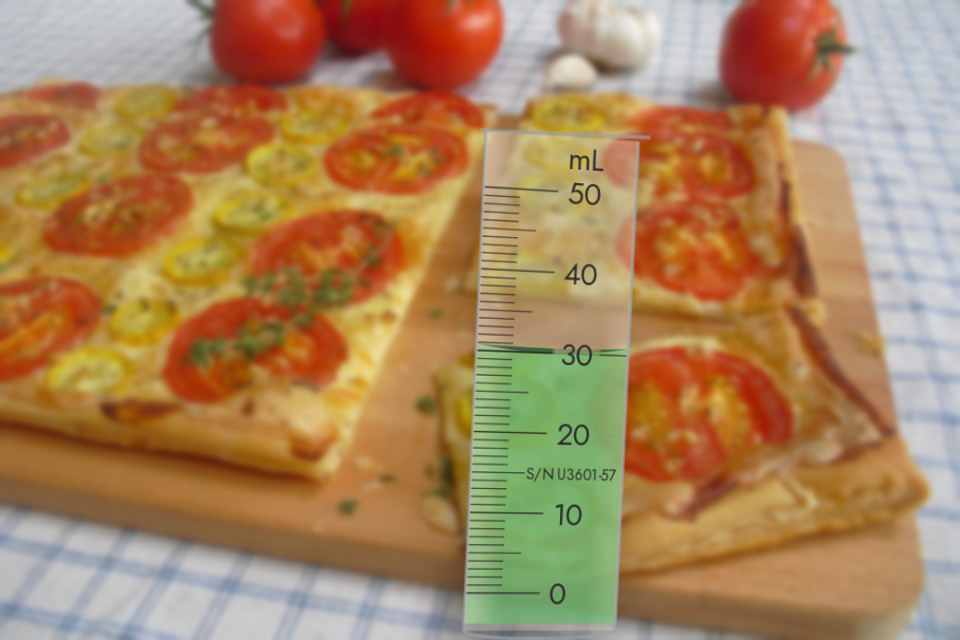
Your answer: 30 mL
